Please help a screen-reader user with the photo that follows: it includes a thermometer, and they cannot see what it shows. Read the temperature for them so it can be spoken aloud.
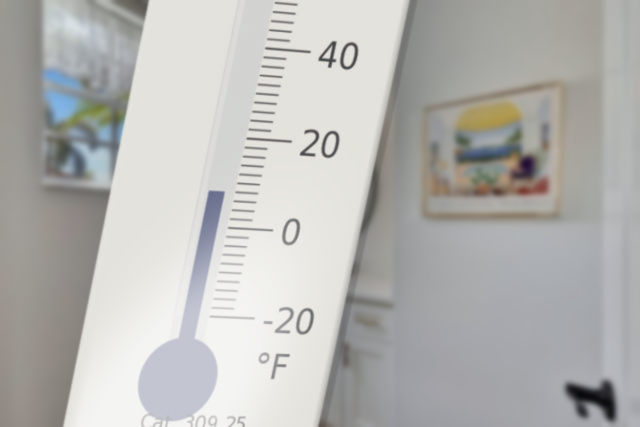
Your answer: 8 °F
